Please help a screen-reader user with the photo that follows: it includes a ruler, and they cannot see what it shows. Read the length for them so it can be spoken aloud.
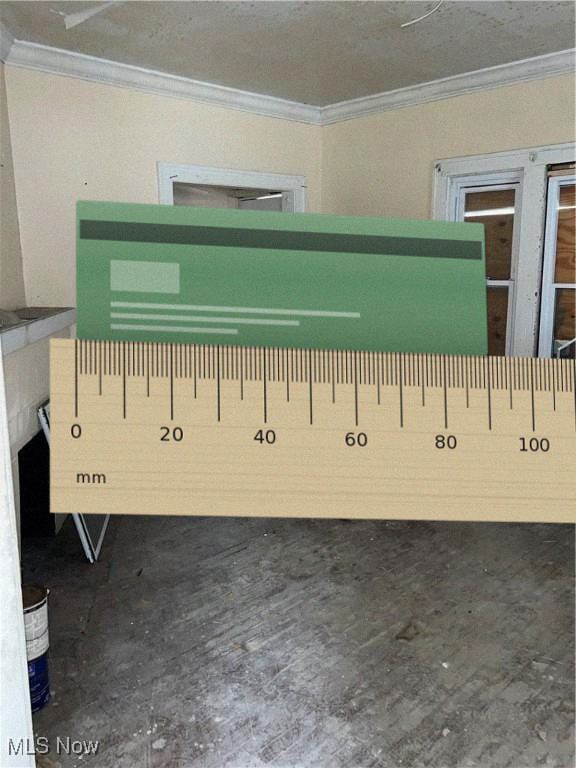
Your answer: 90 mm
